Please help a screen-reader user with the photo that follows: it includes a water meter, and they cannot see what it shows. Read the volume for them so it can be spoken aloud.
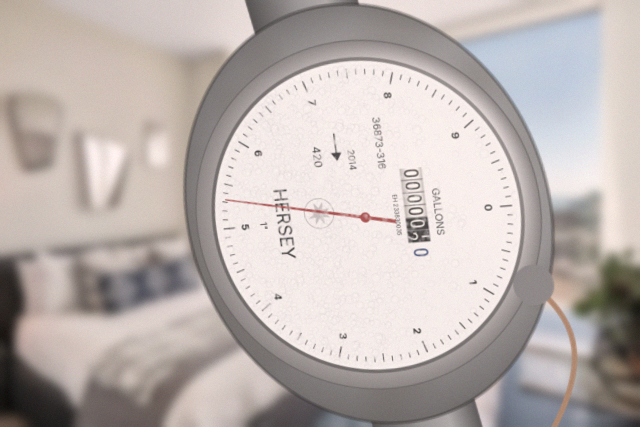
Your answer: 15.3 gal
